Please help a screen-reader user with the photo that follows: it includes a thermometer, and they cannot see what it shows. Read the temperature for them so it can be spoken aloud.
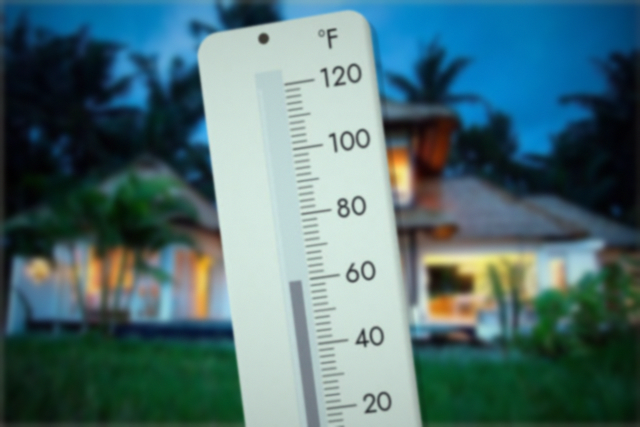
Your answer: 60 °F
